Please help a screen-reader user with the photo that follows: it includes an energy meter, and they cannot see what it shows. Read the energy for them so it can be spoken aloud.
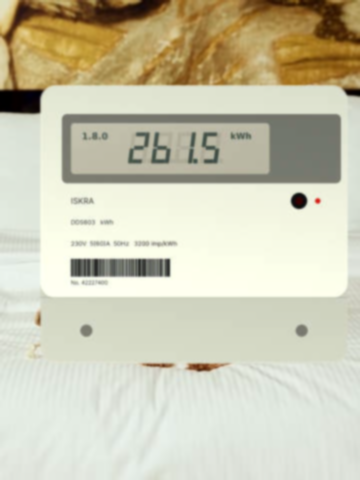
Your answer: 261.5 kWh
